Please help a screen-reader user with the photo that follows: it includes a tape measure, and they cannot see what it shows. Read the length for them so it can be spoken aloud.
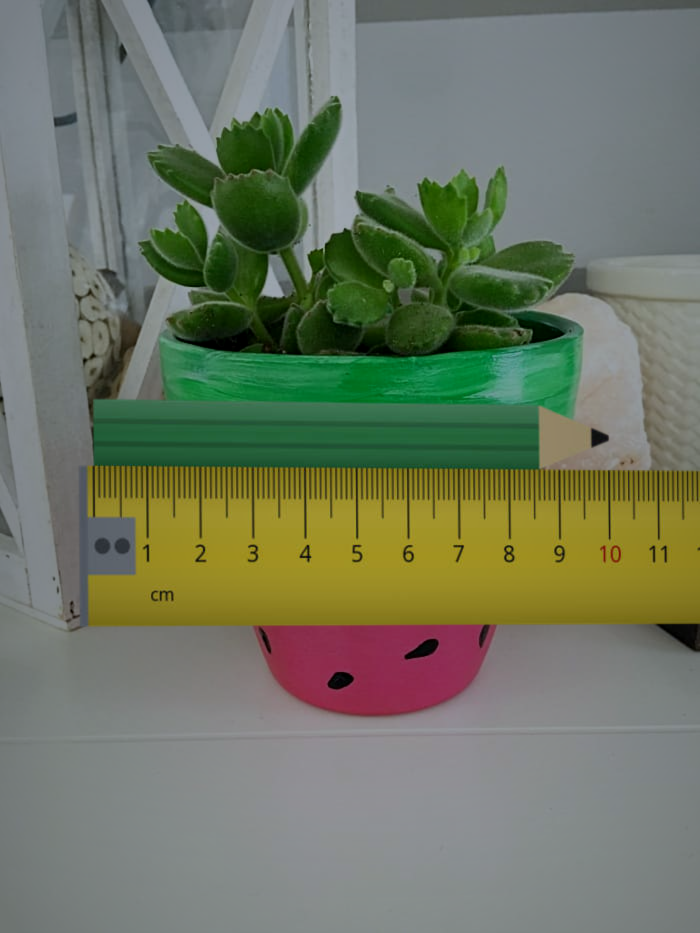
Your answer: 10 cm
